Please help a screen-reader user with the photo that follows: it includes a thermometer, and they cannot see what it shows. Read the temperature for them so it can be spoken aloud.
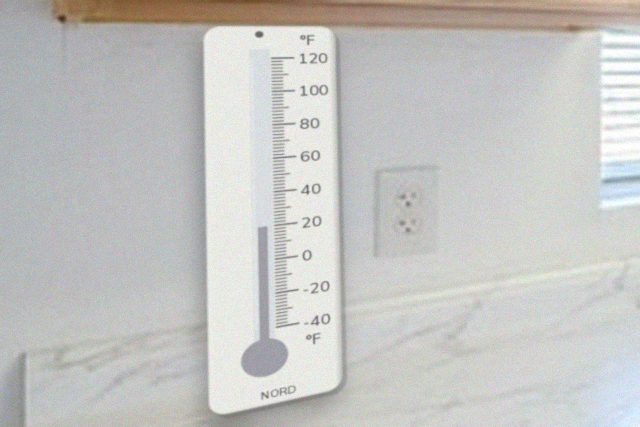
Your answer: 20 °F
